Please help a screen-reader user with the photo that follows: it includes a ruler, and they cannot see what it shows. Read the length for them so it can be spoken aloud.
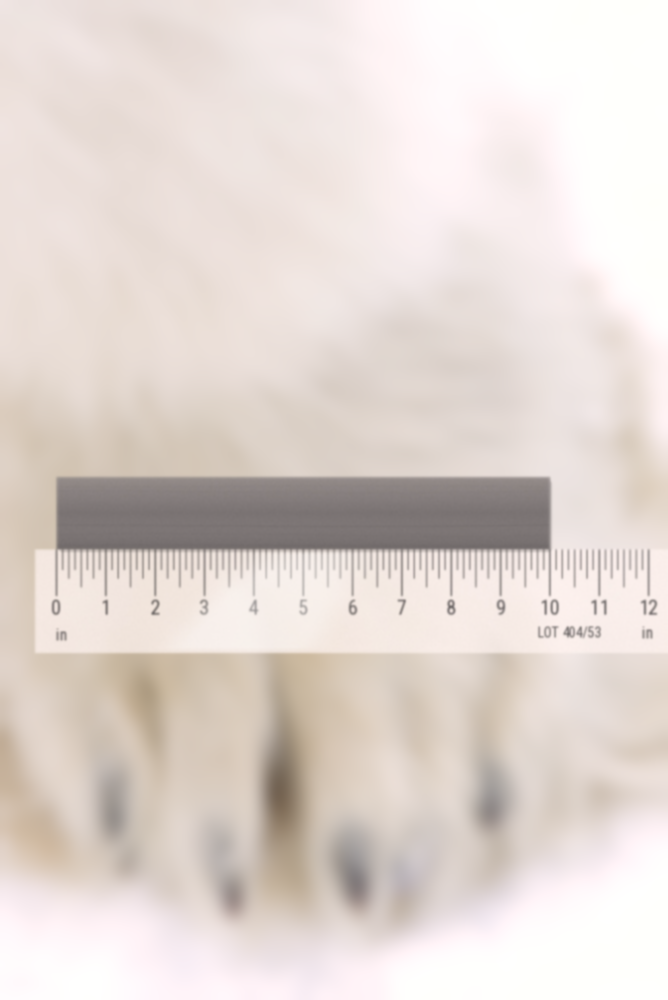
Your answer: 10 in
